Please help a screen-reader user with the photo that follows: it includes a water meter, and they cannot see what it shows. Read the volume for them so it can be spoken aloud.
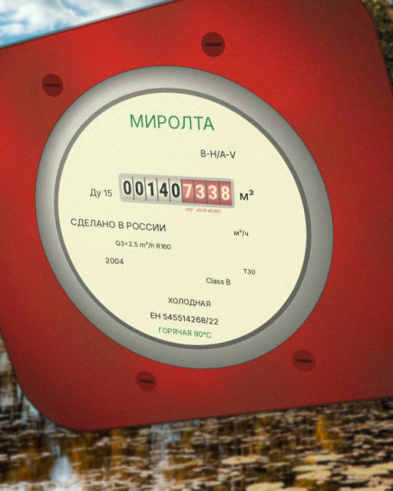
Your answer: 140.7338 m³
